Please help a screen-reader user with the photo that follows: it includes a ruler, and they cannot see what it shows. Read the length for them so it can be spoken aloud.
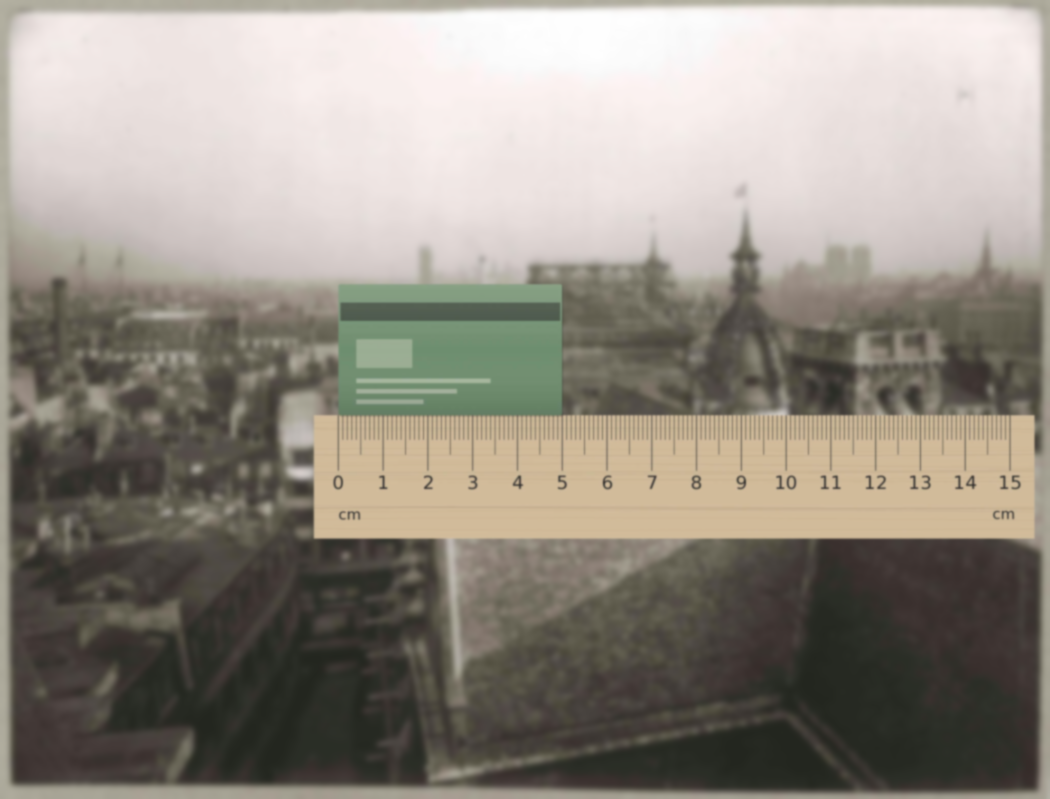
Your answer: 5 cm
